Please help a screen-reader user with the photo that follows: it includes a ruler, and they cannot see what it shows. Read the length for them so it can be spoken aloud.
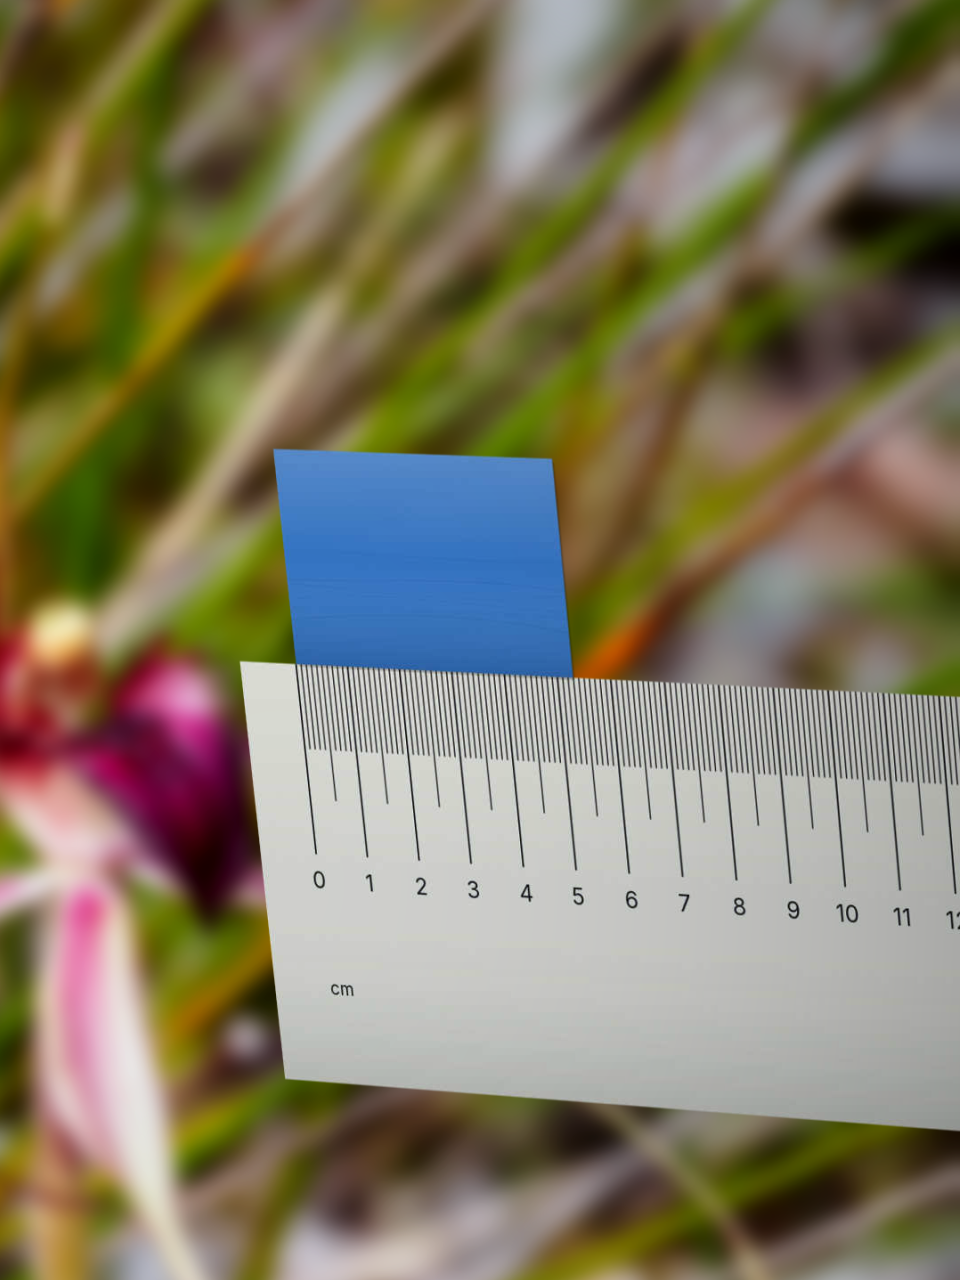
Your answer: 5.3 cm
